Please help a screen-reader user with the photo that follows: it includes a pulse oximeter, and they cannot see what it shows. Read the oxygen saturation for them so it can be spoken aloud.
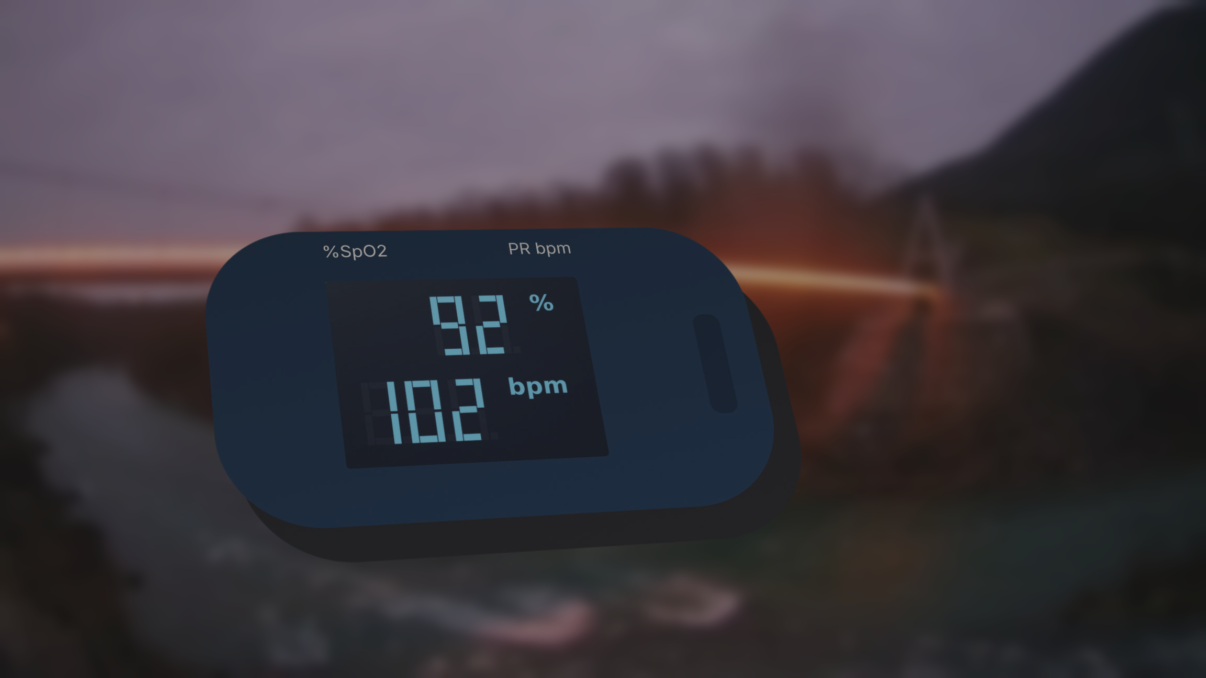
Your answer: 92 %
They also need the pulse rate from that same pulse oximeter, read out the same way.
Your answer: 102 bpm
